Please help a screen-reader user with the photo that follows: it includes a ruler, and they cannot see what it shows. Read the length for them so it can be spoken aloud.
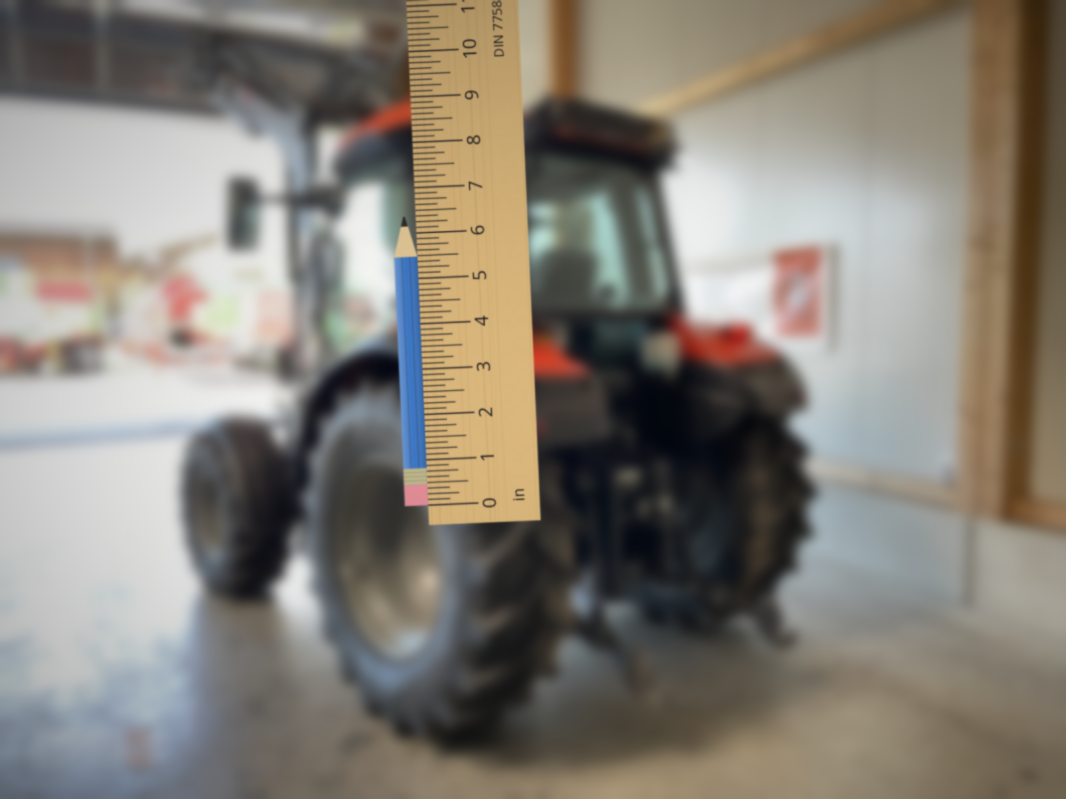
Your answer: 6.375 in
